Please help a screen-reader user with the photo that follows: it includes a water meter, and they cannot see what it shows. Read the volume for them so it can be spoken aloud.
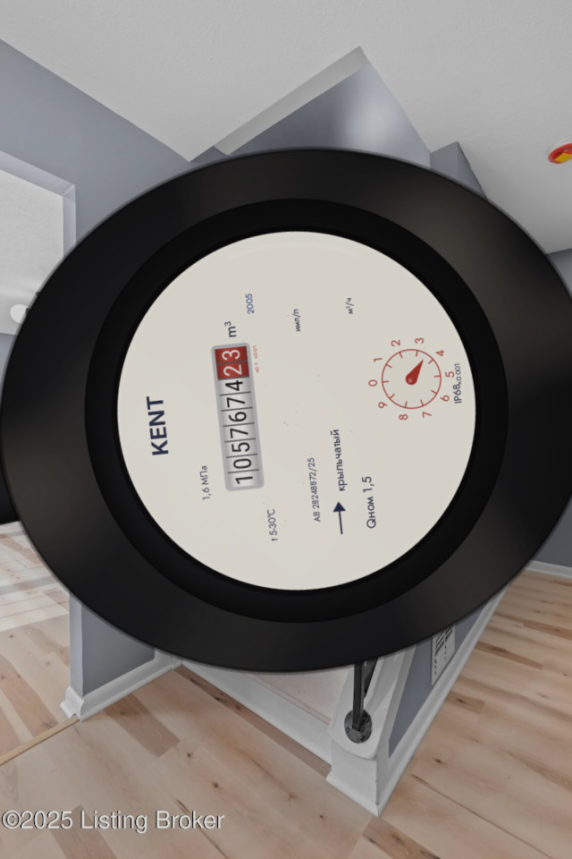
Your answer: 1057674.233 m³
